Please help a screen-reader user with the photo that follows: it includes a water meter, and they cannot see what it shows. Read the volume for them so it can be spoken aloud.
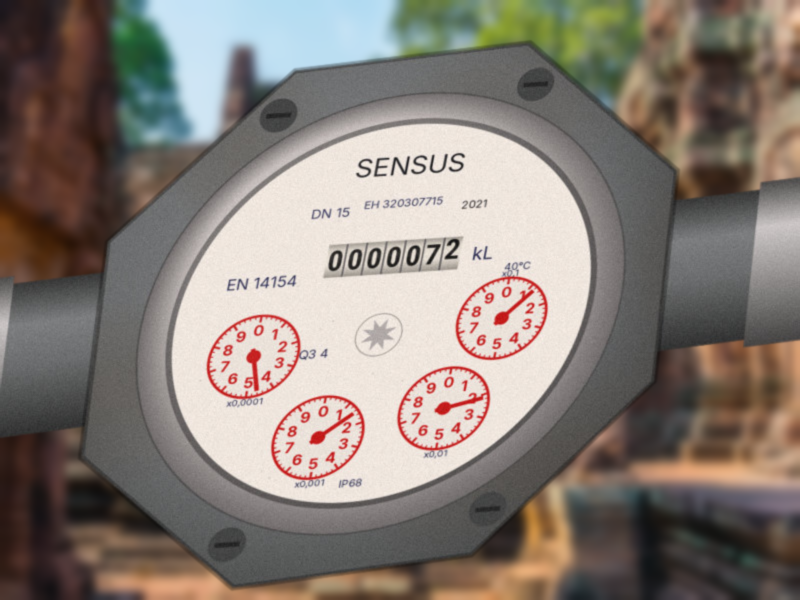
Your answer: 72.1214 kL
